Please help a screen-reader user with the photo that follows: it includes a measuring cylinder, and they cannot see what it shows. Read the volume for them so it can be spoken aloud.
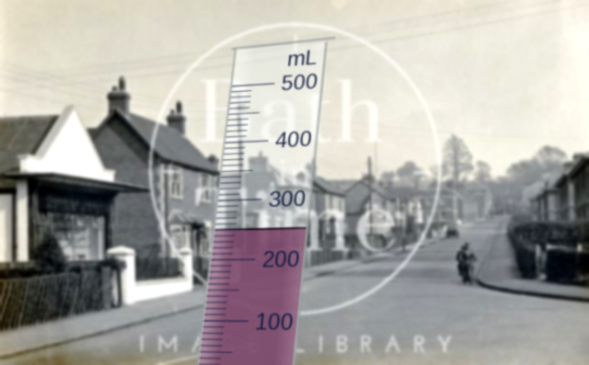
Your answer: 250 mL
